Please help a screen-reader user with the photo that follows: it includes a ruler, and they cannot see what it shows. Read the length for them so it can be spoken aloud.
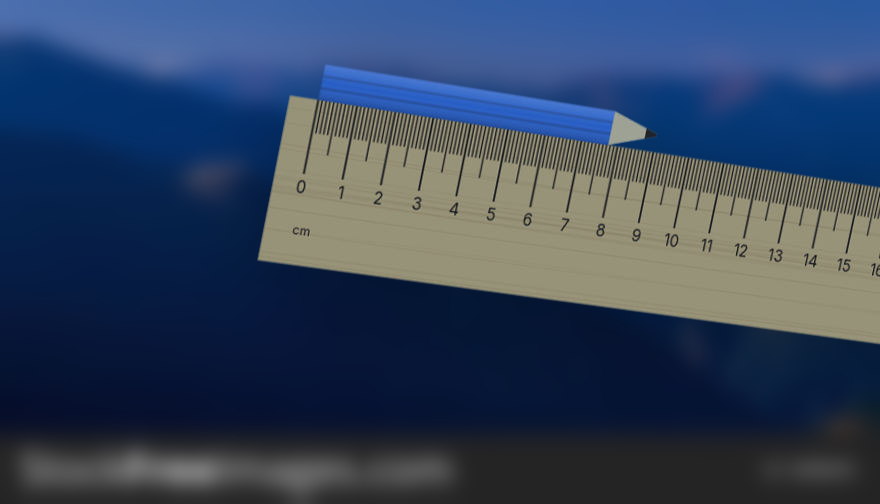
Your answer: 9 cm
